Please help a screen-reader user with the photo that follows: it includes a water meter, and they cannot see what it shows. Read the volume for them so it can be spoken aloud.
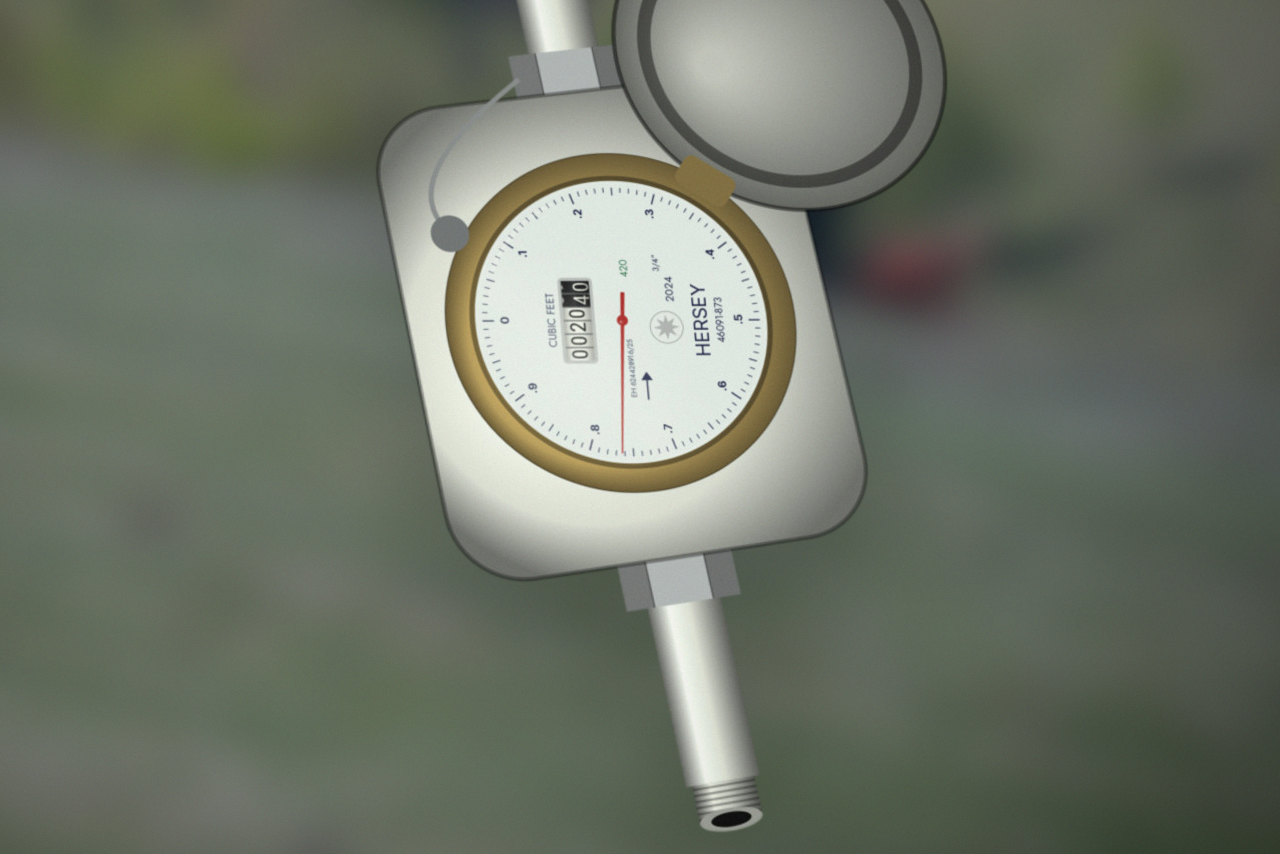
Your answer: 2039.76 ft³
